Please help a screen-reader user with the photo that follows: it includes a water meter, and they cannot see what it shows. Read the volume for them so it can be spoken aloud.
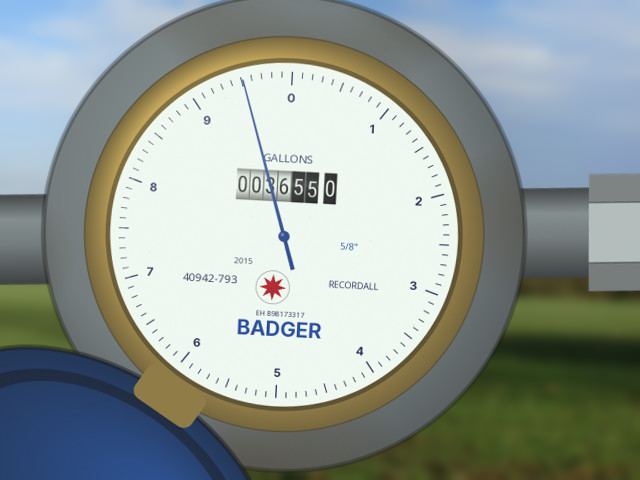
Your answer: 36549.5 gal
